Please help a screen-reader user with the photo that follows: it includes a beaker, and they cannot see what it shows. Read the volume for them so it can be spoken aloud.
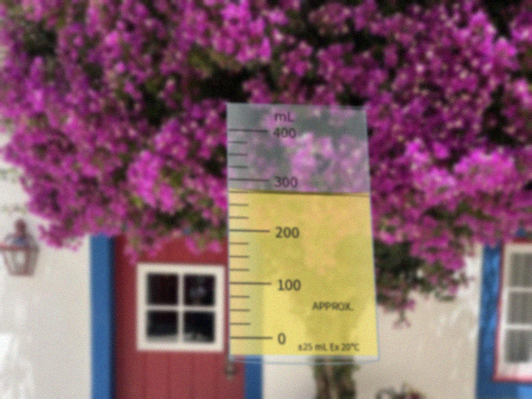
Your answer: 275 mL
